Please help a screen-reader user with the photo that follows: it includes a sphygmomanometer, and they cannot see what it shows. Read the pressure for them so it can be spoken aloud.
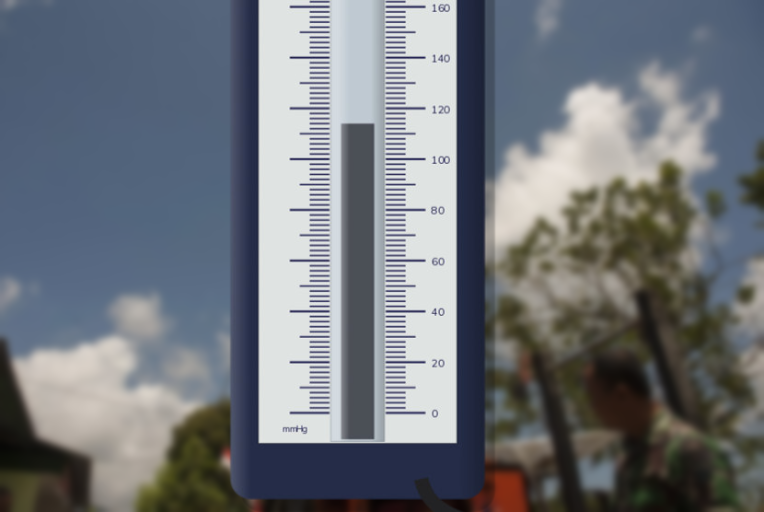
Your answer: 114 mmHg
